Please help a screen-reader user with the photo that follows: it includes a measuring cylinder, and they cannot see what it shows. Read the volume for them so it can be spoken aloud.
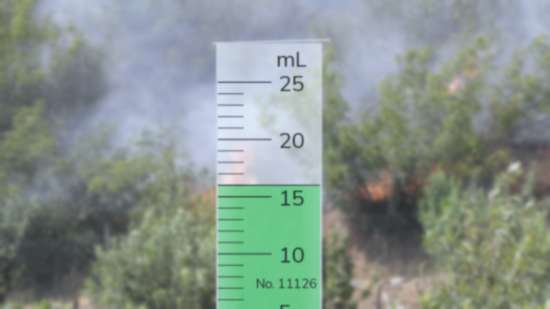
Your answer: 16 mL
